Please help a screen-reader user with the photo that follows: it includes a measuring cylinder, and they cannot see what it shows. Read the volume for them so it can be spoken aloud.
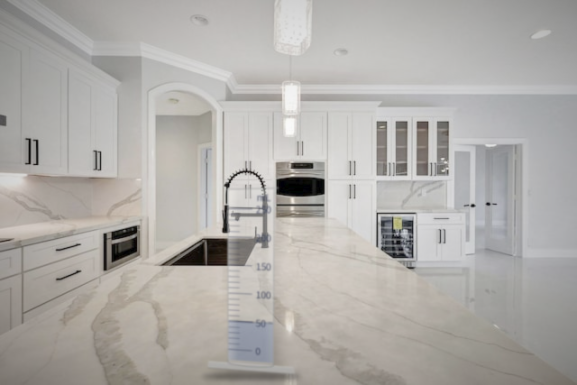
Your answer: 50 mL
